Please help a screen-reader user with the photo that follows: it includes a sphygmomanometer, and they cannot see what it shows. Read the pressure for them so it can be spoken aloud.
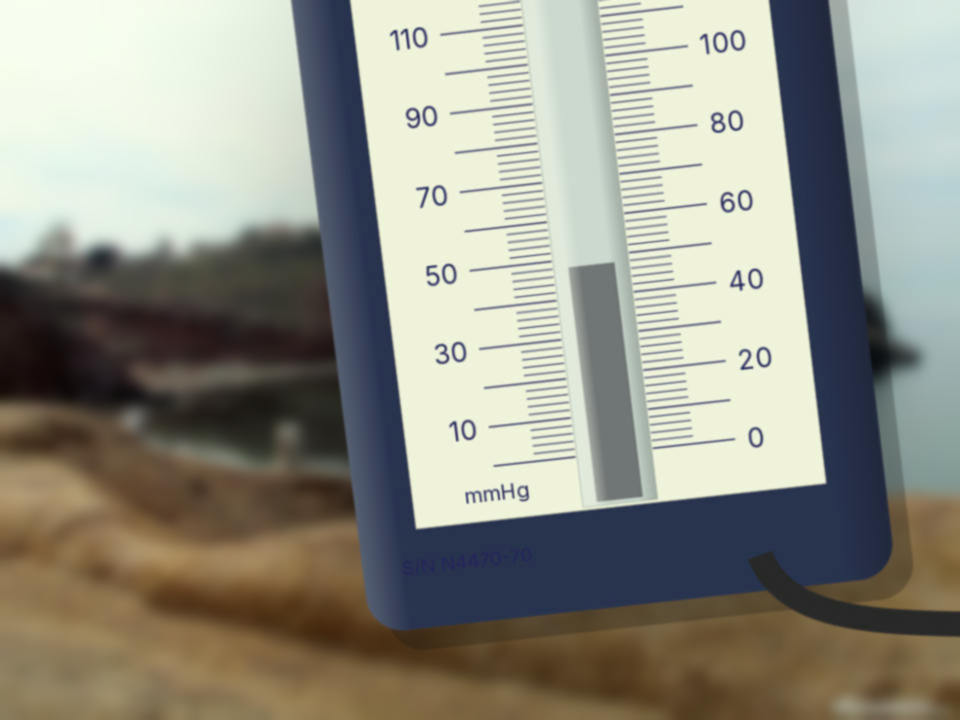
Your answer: 48 mmHg
